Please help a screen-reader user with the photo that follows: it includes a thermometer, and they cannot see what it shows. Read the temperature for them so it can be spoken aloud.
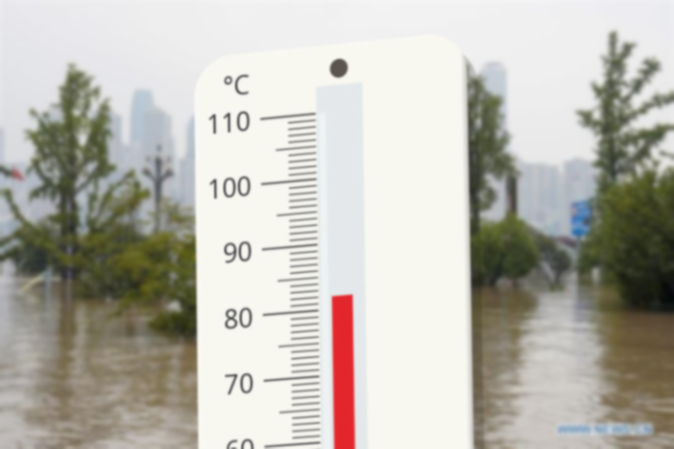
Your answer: 82 °C
